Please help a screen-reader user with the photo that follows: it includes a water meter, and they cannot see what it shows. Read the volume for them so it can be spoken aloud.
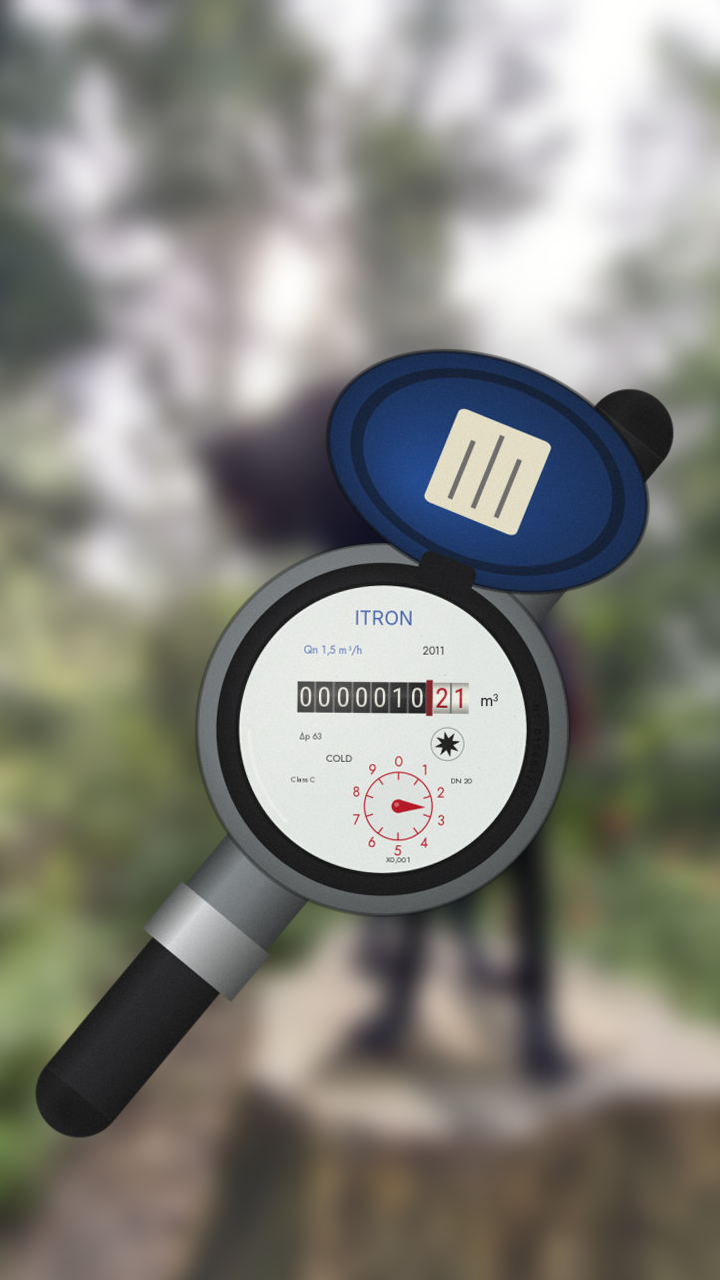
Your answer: 10.212 m³
